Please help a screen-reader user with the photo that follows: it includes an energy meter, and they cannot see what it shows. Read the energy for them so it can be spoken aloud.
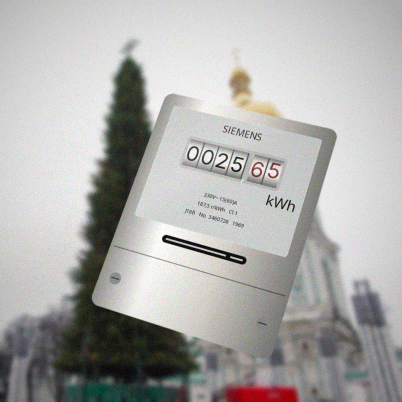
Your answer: 25.65 kWh
